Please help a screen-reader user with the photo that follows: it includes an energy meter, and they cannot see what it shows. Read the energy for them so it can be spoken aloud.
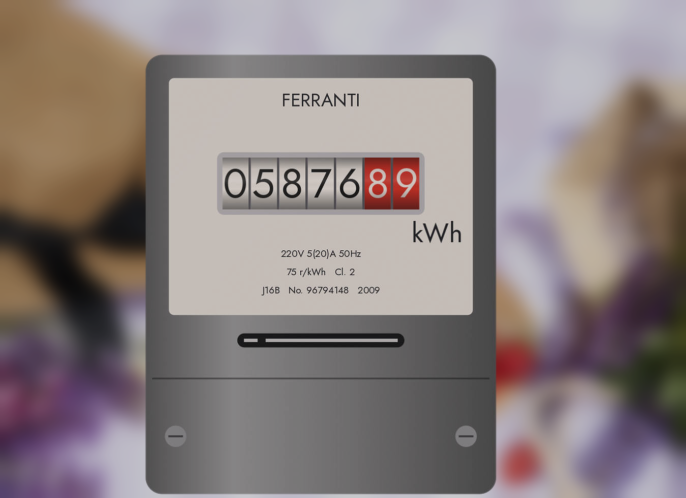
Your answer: 5876.89 kWh
